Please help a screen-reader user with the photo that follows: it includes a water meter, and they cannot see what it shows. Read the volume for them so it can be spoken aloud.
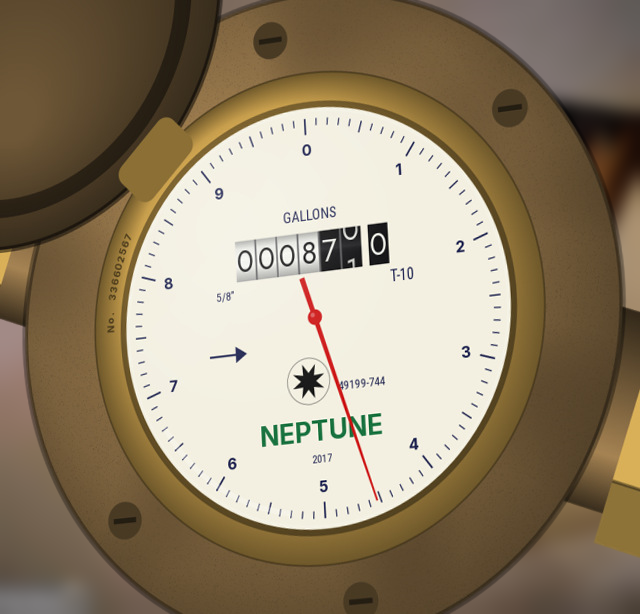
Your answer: 8704.5 gal
